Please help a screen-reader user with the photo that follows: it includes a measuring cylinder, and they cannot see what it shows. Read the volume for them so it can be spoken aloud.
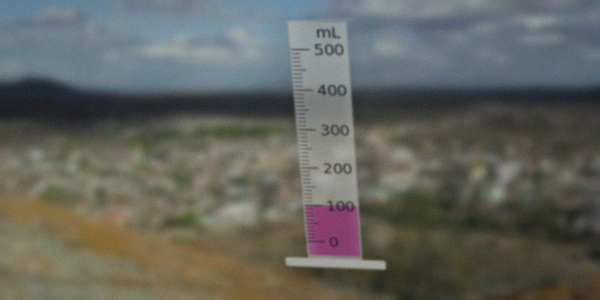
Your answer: 100 mL
